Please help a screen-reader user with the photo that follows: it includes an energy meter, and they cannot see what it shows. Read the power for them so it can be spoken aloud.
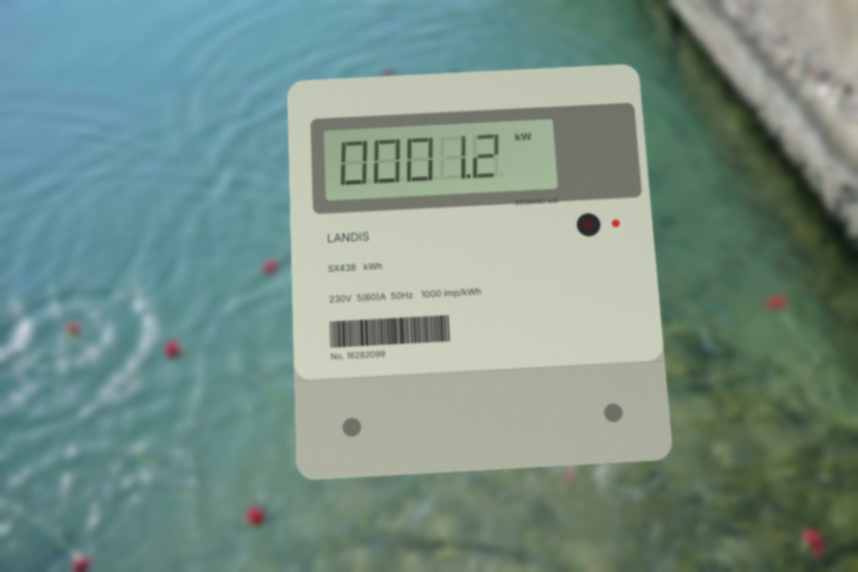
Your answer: 1.2 kW
